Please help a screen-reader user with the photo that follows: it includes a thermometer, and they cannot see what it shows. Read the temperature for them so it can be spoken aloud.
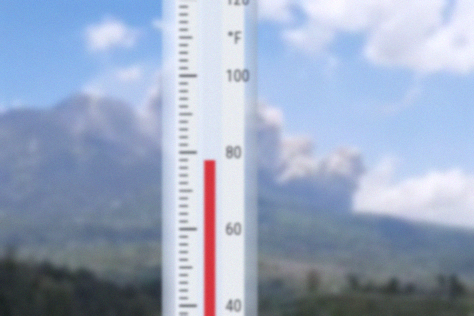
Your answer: 78 °F
